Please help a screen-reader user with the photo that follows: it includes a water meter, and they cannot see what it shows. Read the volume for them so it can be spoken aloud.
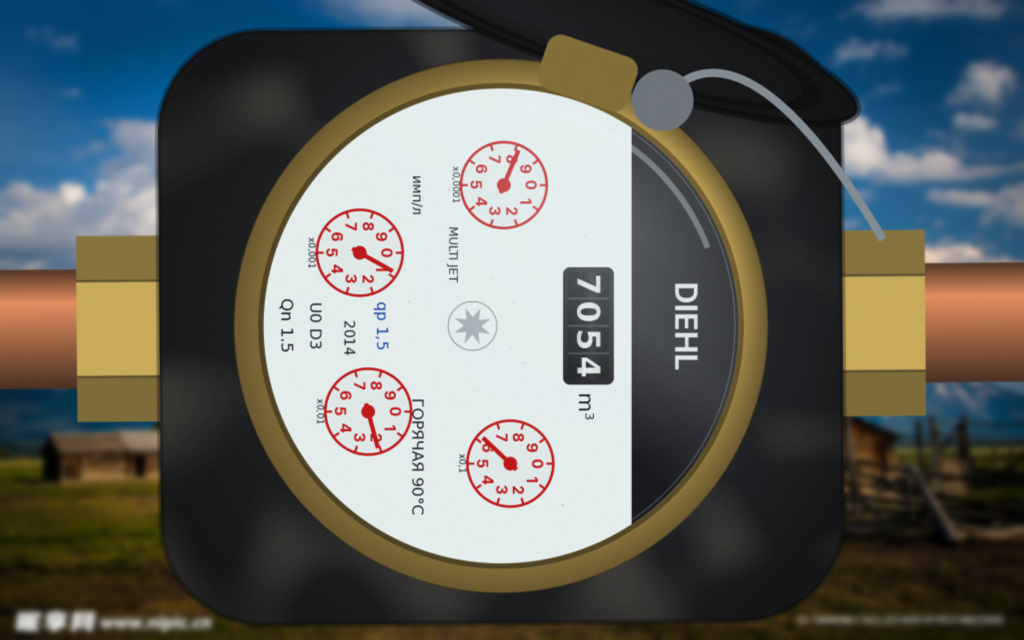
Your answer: 7054.6208 m³
